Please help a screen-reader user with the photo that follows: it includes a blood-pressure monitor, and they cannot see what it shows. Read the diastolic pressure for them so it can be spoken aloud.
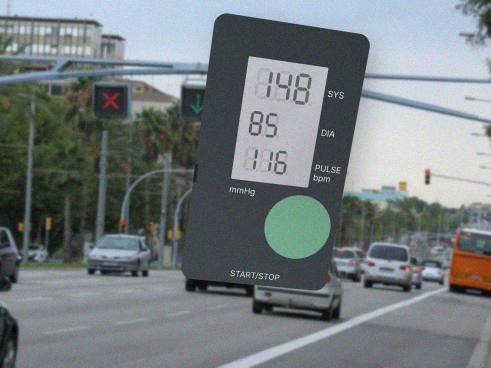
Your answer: 85 mmHg
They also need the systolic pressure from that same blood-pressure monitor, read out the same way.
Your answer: 148 mmHg
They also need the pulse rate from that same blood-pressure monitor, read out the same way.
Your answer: 116 bpm
